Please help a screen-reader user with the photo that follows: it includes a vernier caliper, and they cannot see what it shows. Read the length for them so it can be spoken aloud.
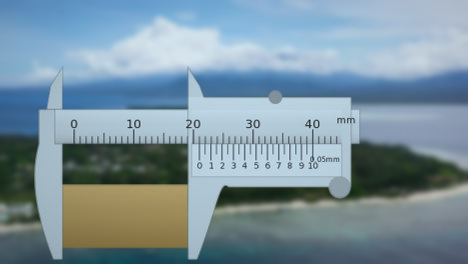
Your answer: 21.0 mm
